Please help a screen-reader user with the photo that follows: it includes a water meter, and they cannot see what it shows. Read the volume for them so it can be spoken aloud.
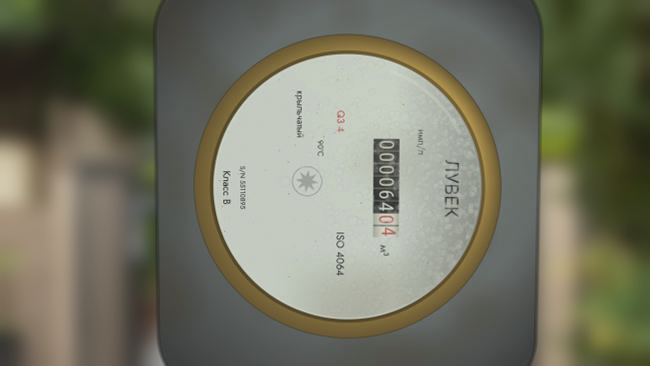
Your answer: 64.04 m³
